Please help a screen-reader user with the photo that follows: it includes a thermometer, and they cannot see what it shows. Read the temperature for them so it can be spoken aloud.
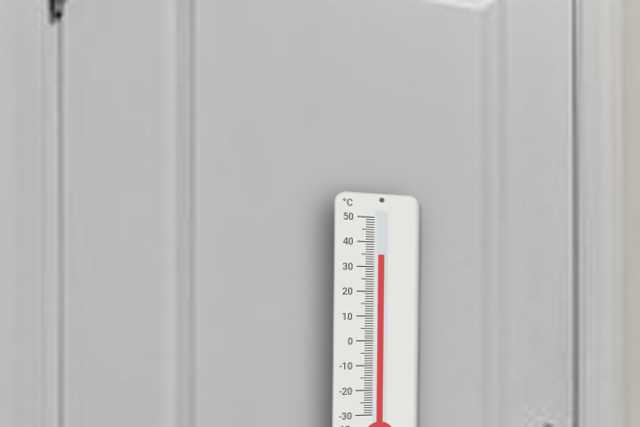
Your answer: 35 °C
